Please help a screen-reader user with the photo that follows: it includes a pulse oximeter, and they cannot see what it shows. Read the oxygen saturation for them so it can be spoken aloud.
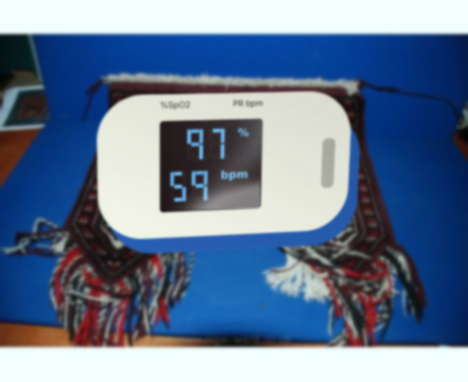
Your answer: 97 %
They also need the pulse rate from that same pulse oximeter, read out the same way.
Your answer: 59 bpm
